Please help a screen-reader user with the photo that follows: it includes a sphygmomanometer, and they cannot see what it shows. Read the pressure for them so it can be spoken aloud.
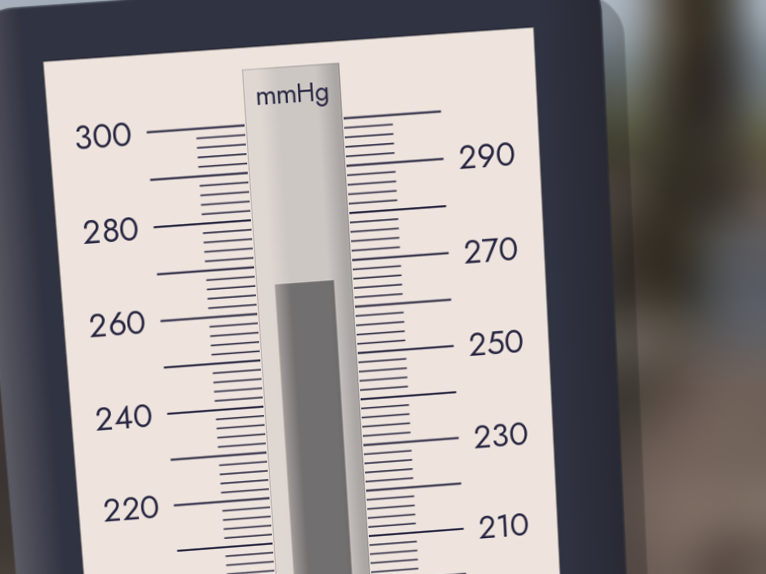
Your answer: 266 mmHg
